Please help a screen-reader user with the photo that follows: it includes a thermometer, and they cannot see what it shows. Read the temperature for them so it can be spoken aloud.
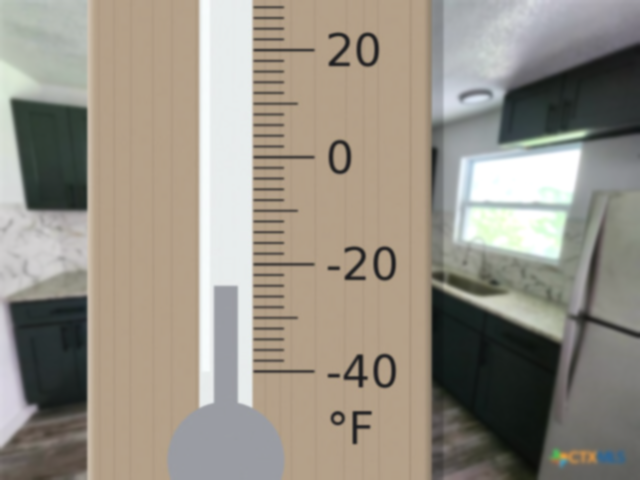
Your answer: -24 °F
